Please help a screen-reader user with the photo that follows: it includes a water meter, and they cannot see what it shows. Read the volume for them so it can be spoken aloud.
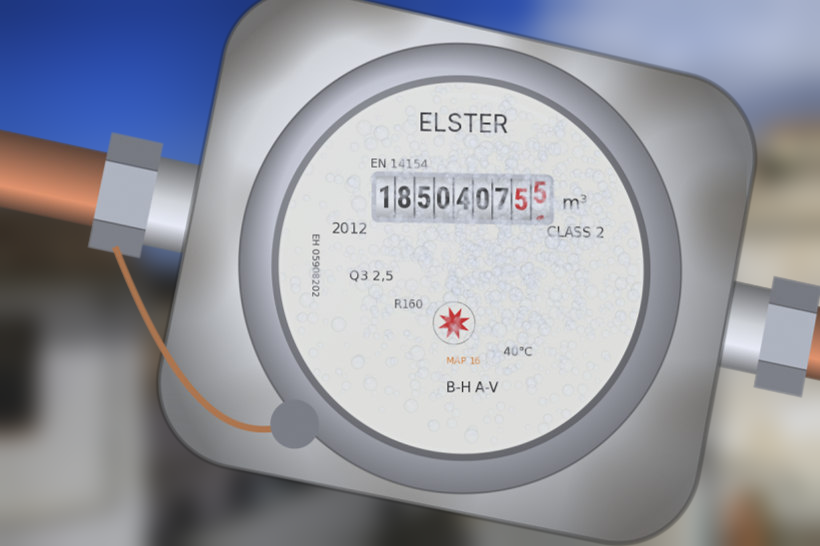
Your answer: 1850407.55 m³
